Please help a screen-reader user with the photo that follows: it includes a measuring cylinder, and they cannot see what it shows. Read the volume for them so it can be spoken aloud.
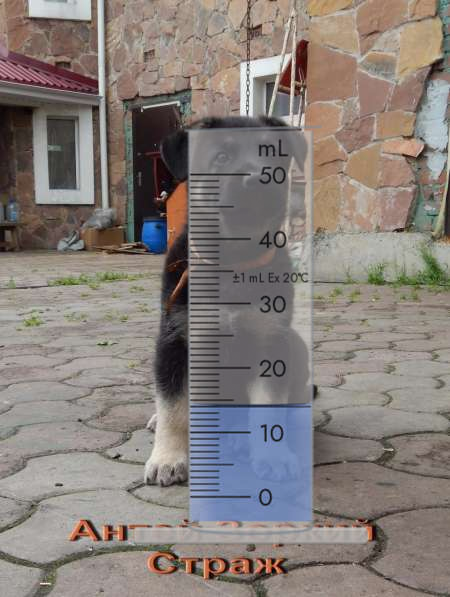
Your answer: 14 mL
